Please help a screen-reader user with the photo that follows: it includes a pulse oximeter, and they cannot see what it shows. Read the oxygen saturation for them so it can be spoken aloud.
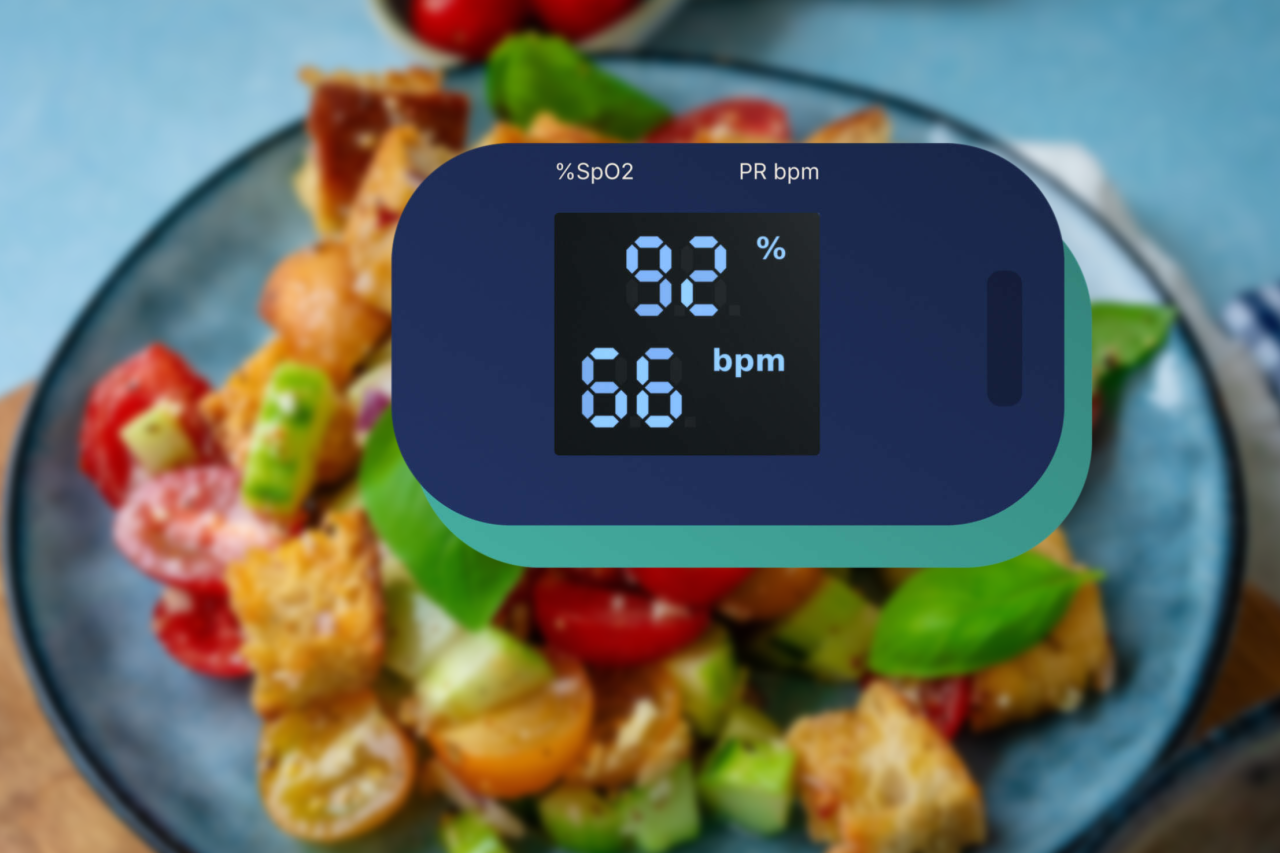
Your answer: 92 %
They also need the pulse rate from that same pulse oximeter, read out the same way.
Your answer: 66 bpm
